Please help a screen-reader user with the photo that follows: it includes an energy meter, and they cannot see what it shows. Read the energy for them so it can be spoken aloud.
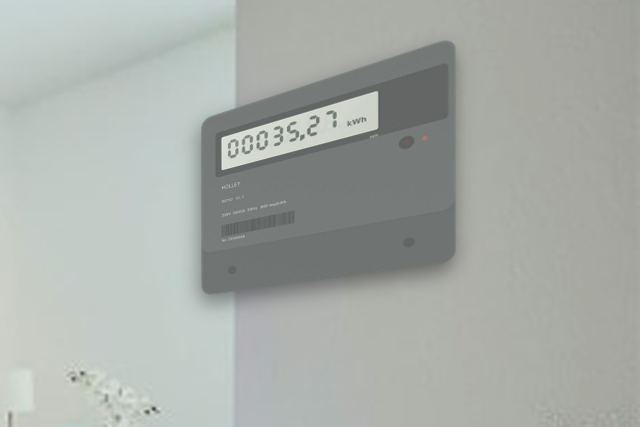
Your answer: 35.27 kWh
